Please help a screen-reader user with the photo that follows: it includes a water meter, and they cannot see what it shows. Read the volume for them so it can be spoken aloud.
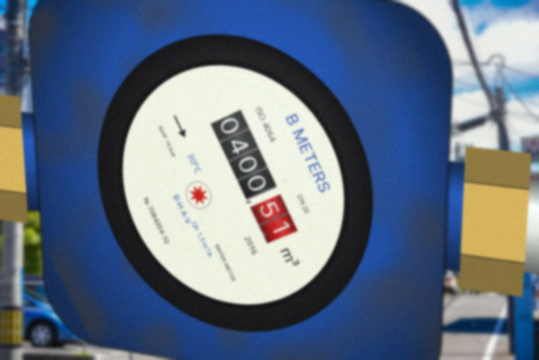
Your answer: 400.51 m³
